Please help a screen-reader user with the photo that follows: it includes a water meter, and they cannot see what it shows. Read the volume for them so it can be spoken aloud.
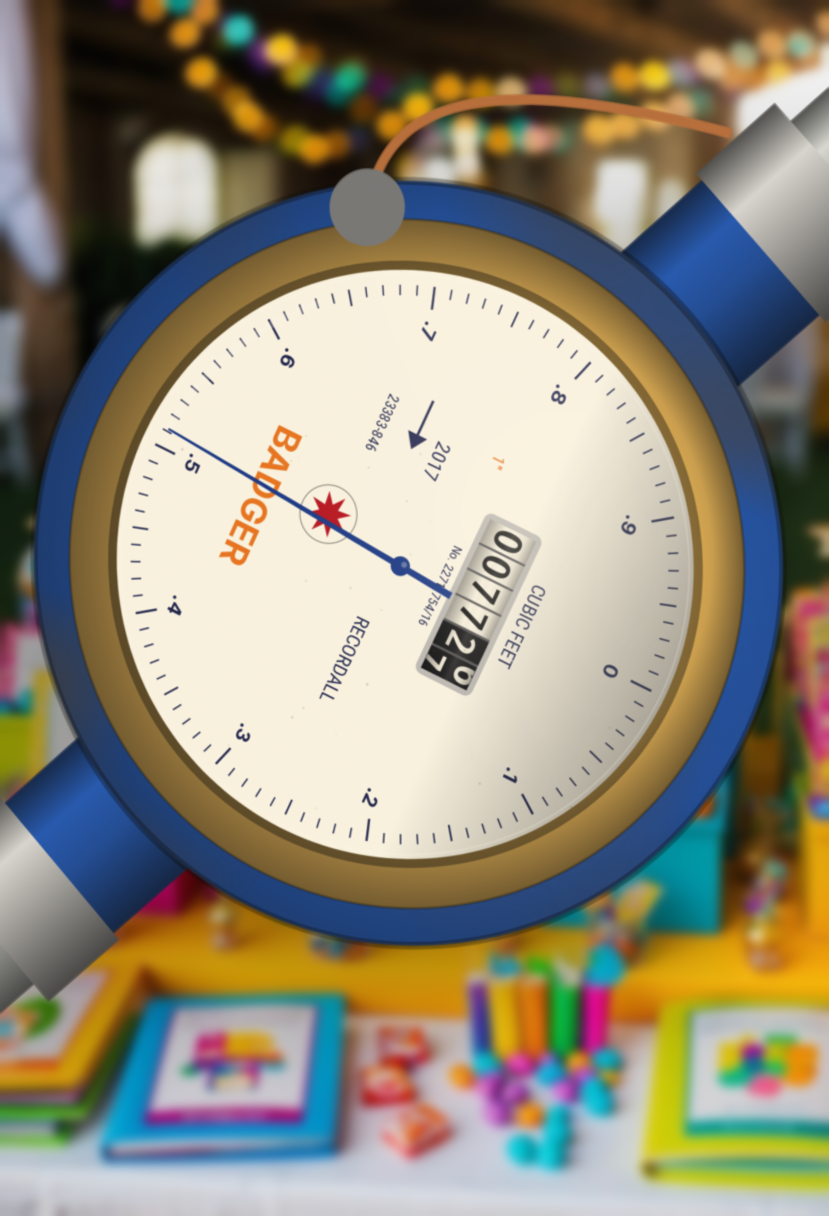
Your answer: 7726.51 ft³
